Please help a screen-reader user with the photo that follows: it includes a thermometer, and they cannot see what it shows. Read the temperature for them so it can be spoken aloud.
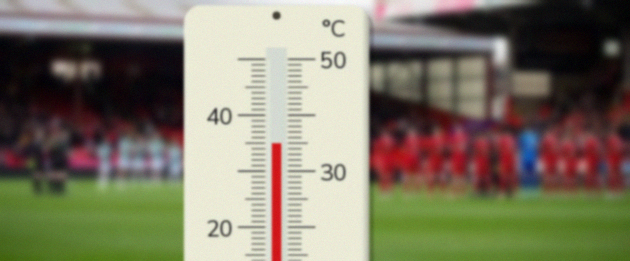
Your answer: 35 °C
